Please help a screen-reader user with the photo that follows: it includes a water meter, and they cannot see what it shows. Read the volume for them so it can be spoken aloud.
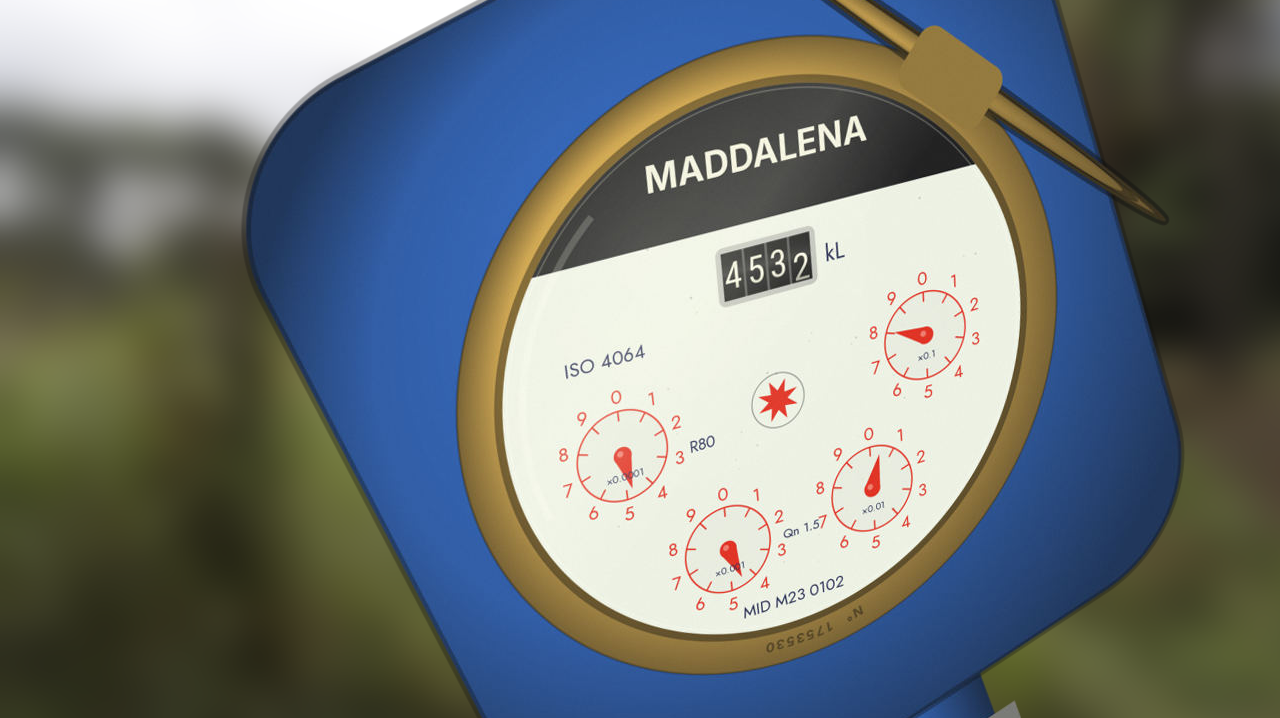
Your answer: 4531.8044 kL
